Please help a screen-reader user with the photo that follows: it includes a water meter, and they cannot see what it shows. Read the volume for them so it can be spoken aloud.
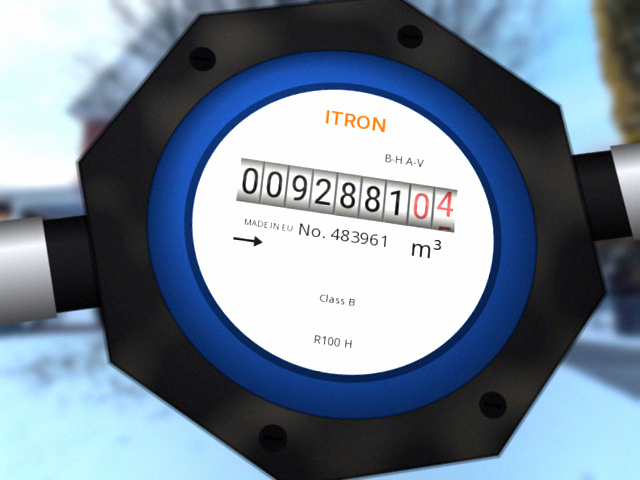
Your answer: 92881.04 m³
